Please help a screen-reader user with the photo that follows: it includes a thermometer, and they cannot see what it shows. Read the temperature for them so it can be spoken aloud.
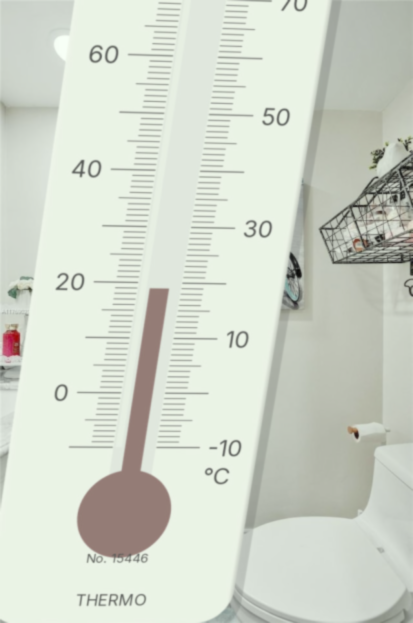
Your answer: 19 °C
